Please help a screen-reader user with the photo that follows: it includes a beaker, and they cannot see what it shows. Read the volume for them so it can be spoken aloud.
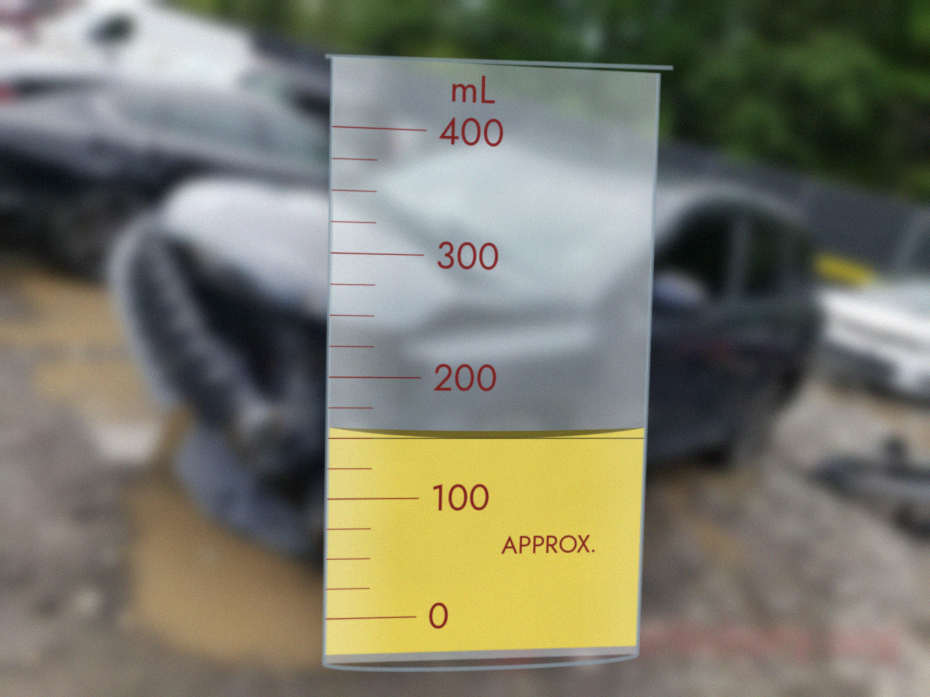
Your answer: 150 mL
